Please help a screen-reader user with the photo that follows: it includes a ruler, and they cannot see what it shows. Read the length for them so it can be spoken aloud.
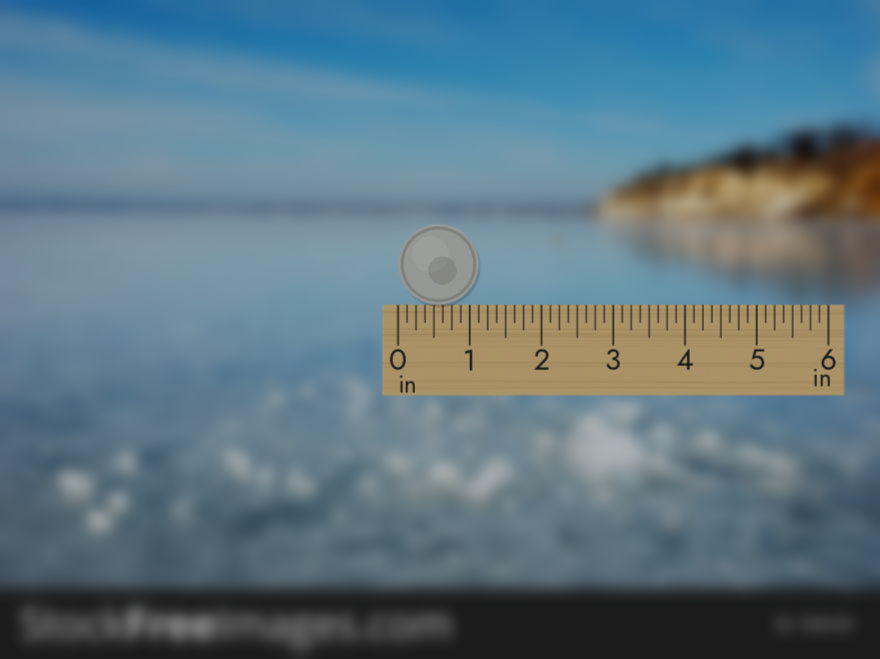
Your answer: 1.125 in
